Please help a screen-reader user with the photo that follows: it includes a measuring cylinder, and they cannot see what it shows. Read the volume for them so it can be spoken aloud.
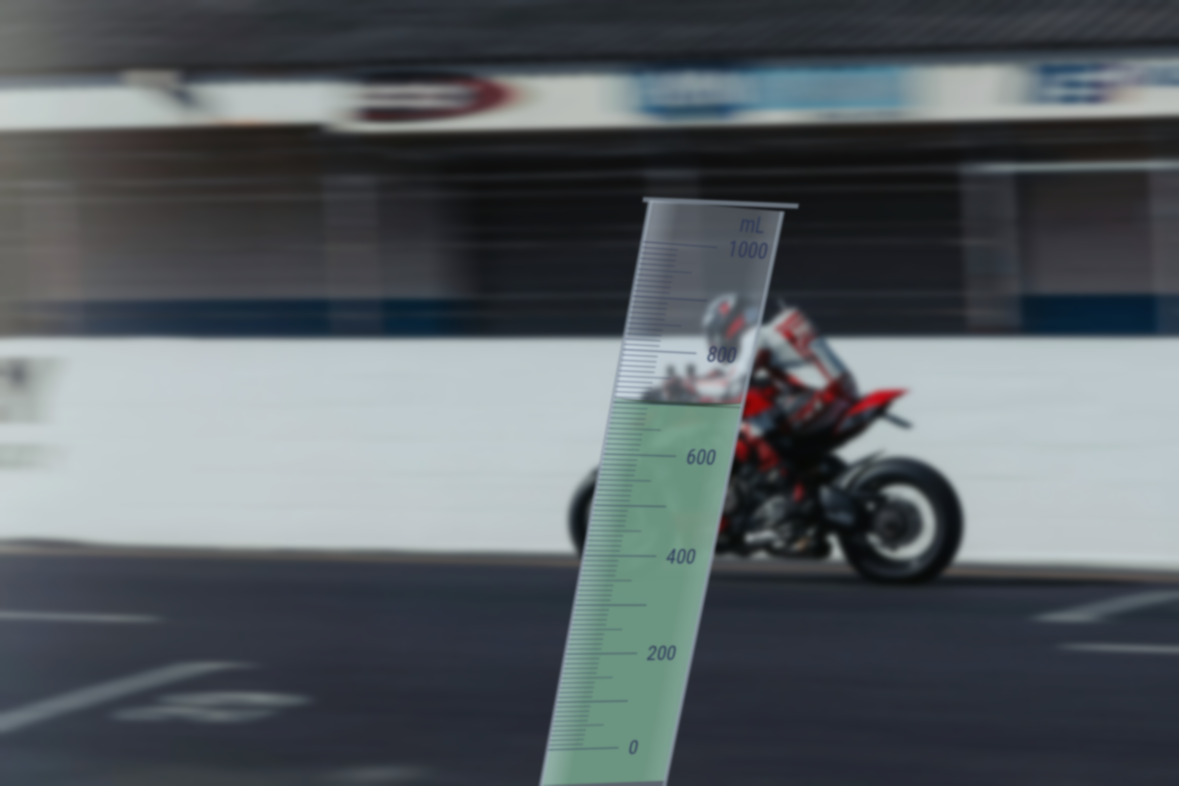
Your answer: 700 mL
